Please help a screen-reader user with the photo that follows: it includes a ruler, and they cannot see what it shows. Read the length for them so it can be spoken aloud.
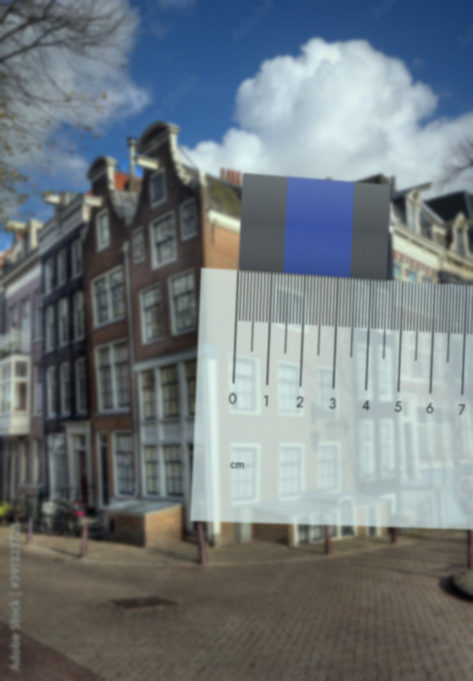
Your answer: 4.5 cm
